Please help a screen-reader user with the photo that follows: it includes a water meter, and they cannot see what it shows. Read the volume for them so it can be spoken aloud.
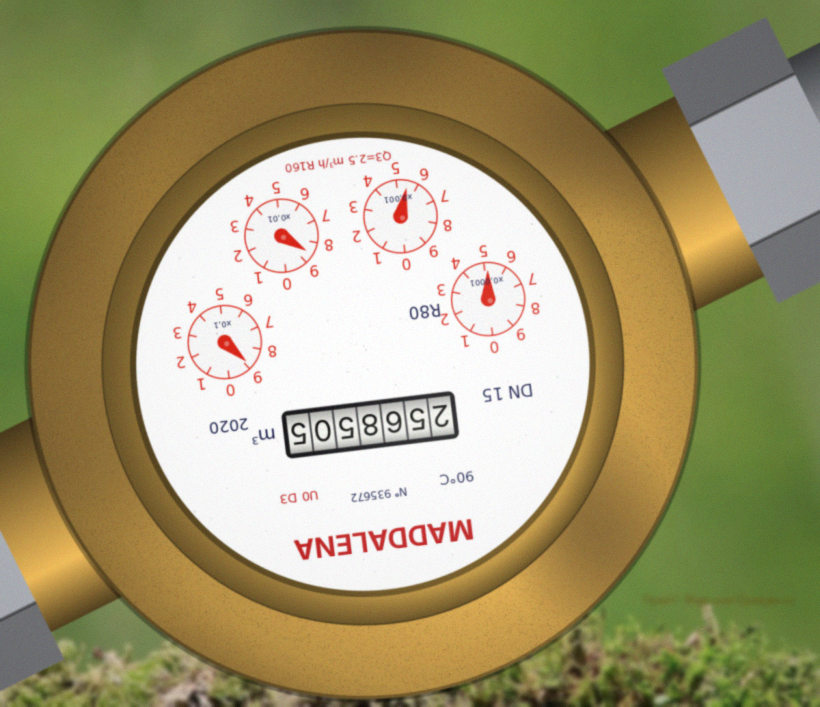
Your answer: 2568505.8855 m³
